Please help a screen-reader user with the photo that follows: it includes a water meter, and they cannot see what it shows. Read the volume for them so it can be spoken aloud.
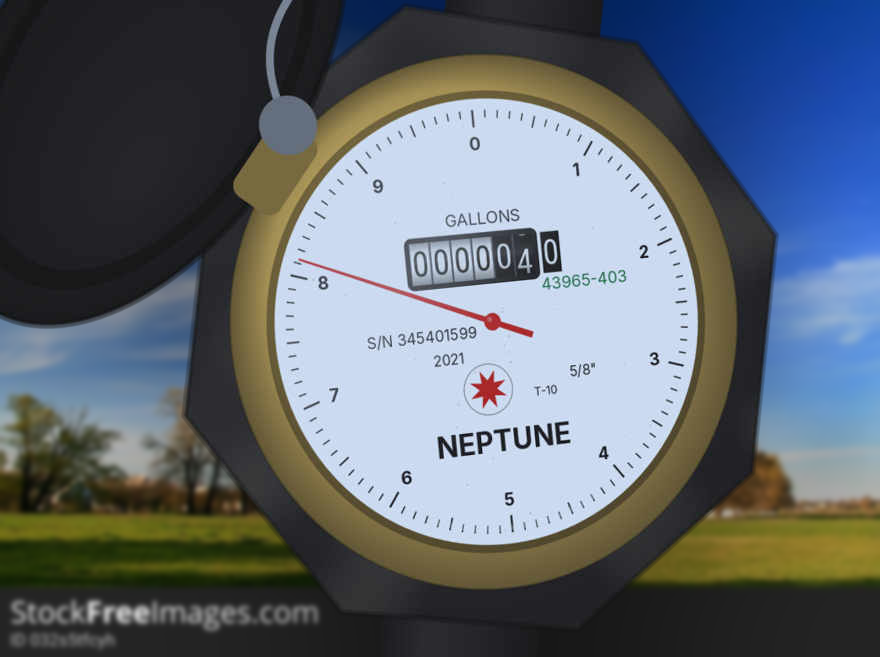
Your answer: 38.1 gal
